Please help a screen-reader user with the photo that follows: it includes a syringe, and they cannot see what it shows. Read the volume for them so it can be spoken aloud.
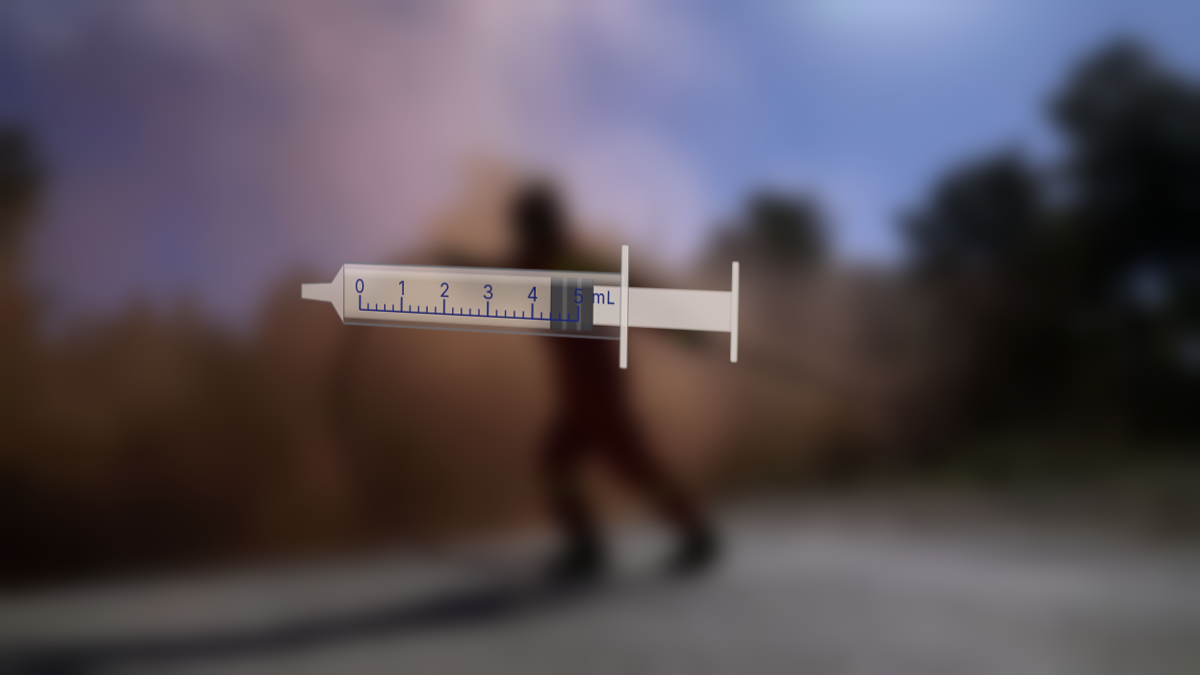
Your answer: 4.4 mL
